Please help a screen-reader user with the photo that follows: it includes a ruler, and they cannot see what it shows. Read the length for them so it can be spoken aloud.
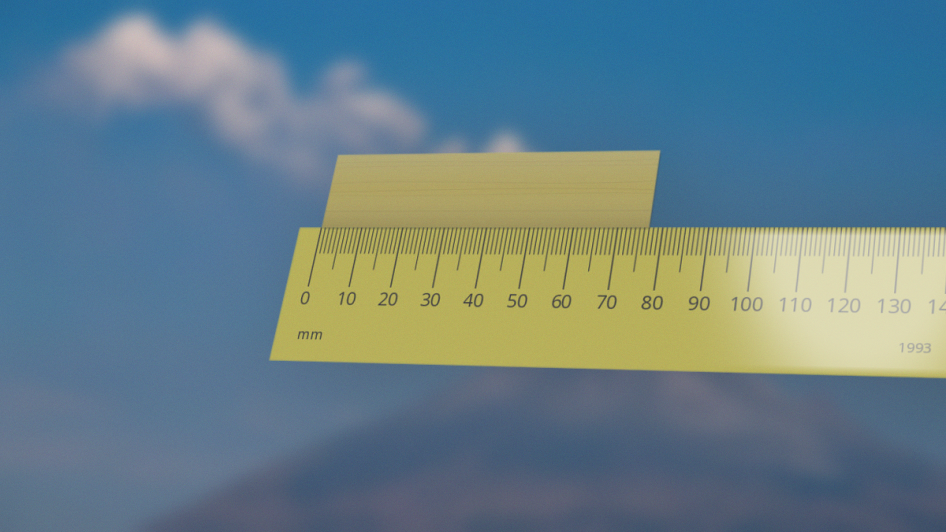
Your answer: 77 mm
